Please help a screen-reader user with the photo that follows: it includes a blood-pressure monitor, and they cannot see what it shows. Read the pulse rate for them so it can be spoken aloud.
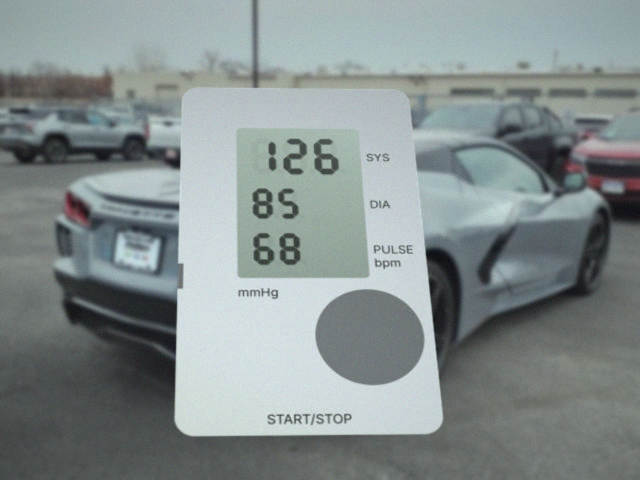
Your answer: 68 bpm
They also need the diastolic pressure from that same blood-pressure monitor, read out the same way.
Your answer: 85 mmHg
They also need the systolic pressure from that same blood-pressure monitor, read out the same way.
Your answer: 126 mmHg
